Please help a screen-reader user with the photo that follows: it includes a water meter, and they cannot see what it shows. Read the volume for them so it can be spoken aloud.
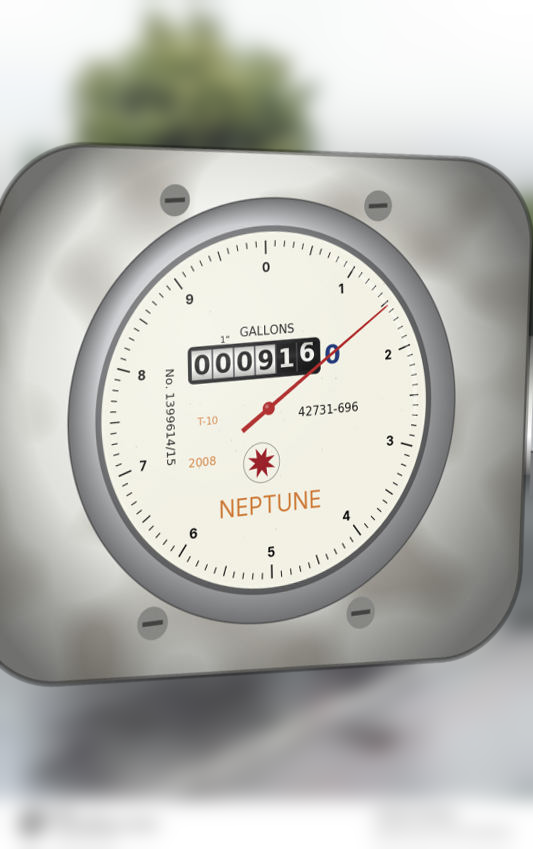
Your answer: 9161.5 gal
